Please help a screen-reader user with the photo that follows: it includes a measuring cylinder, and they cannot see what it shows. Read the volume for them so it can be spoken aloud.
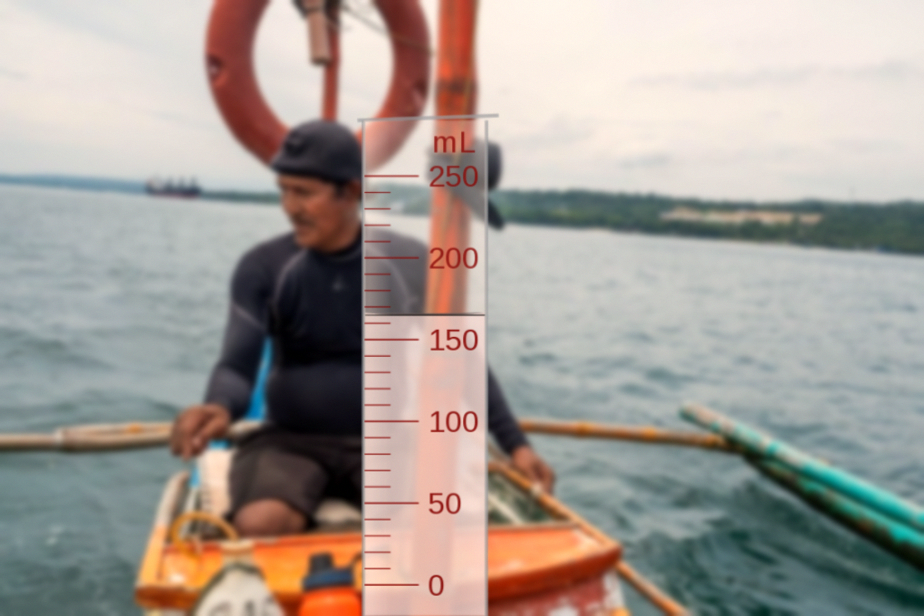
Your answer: 165 mL
